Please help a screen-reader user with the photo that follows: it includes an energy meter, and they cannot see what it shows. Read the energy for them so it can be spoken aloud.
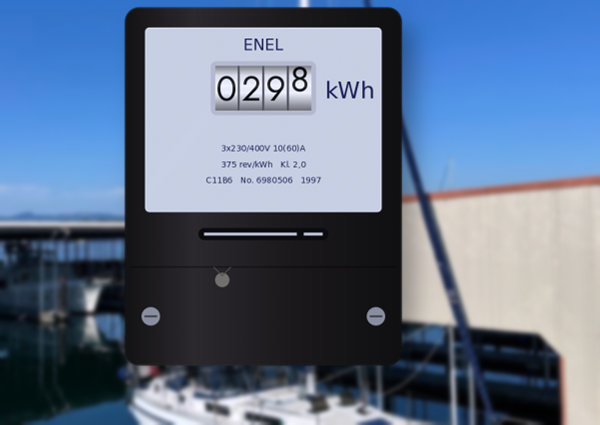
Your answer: 298 kWh
